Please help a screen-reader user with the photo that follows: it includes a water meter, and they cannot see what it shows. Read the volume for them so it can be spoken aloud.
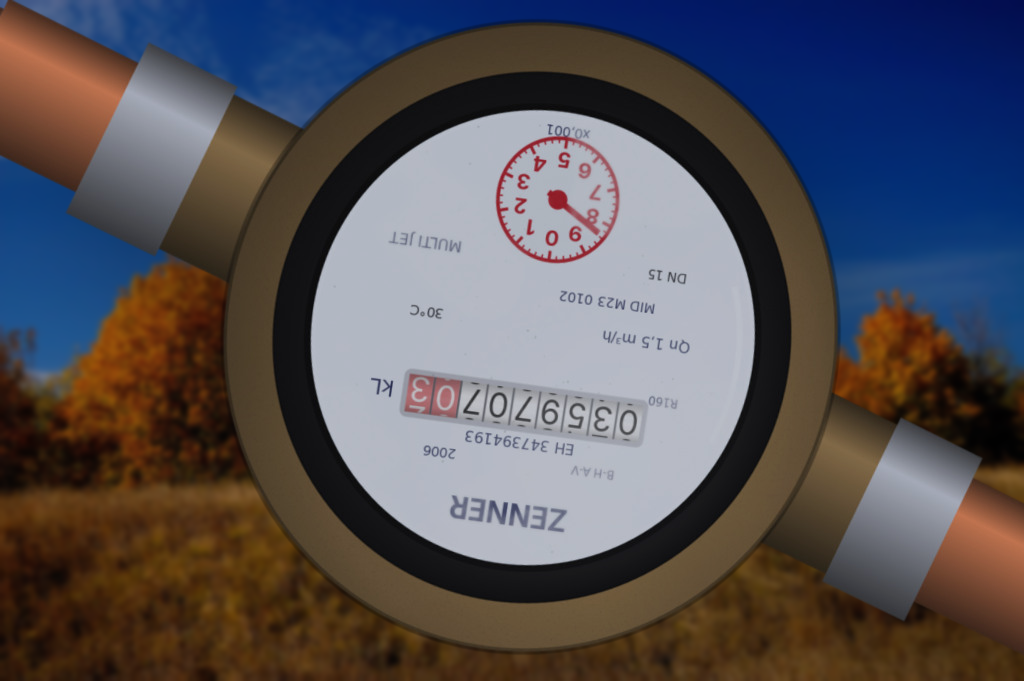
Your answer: 359707.028 kL
